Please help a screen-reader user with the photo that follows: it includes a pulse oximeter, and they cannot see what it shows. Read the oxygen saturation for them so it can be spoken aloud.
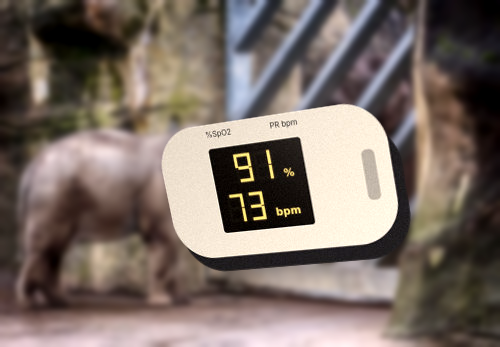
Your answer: 91 %
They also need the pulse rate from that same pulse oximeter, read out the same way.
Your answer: 73 bpm
